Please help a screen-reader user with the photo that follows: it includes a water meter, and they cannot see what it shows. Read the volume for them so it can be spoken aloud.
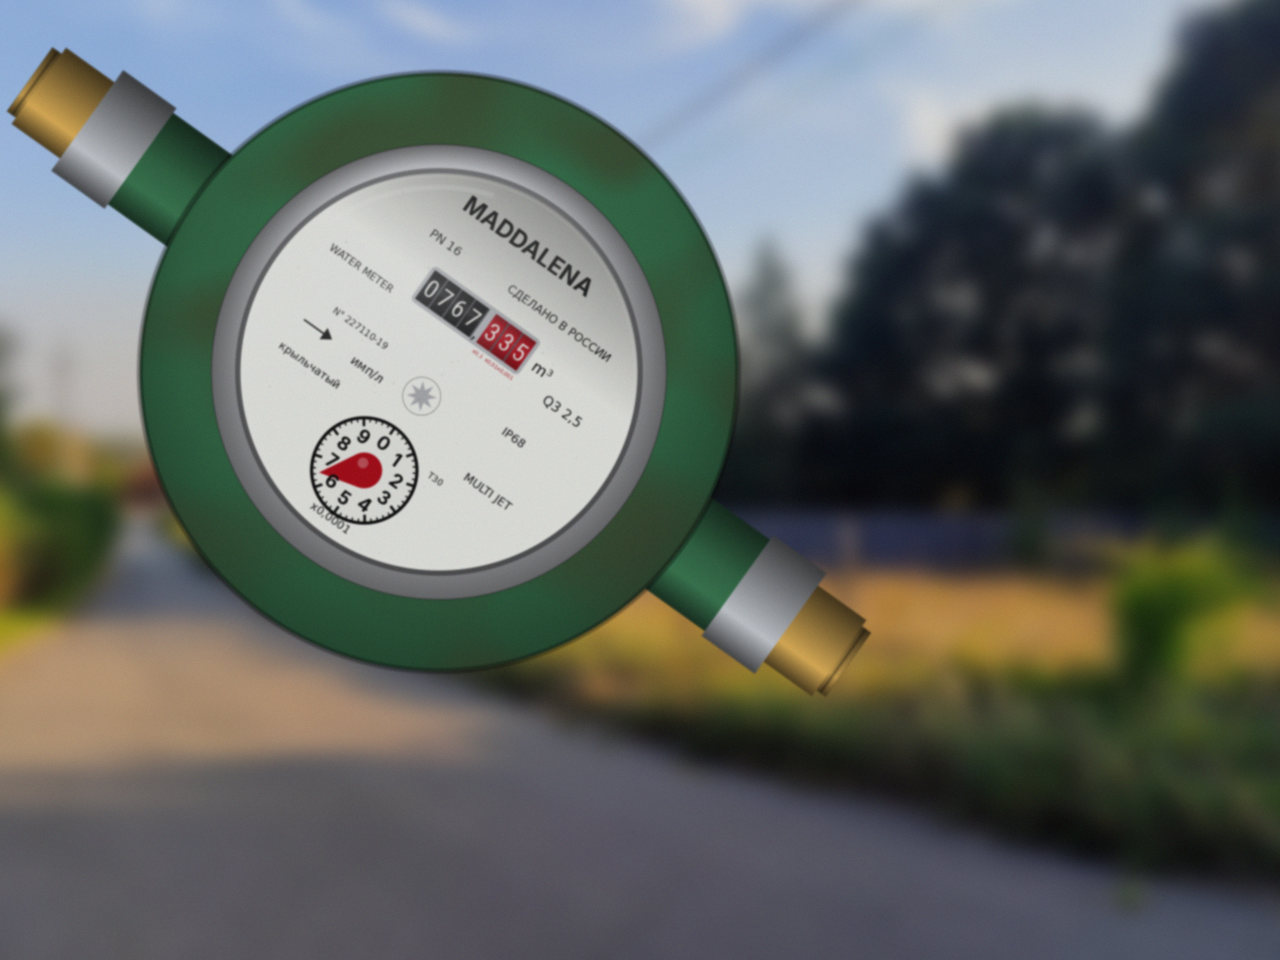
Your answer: 767.3356 m³
